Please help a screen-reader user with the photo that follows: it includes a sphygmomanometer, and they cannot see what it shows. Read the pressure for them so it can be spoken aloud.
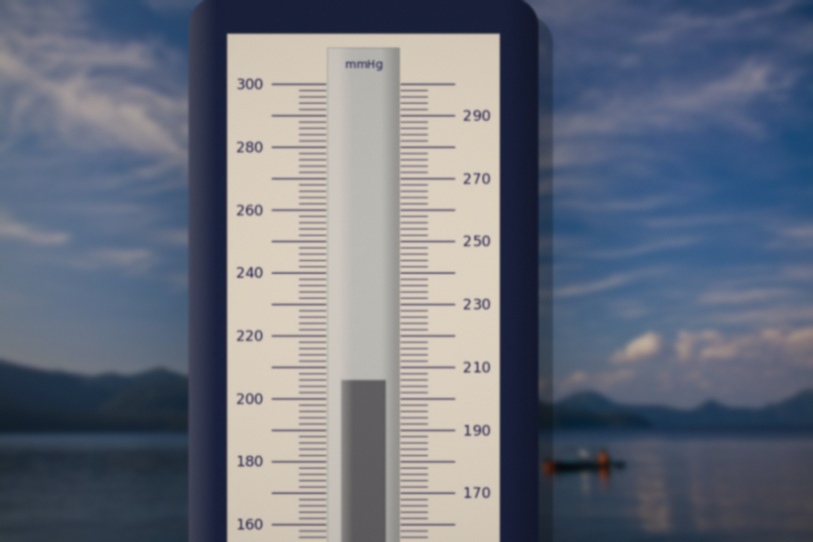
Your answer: 206 mmHg
